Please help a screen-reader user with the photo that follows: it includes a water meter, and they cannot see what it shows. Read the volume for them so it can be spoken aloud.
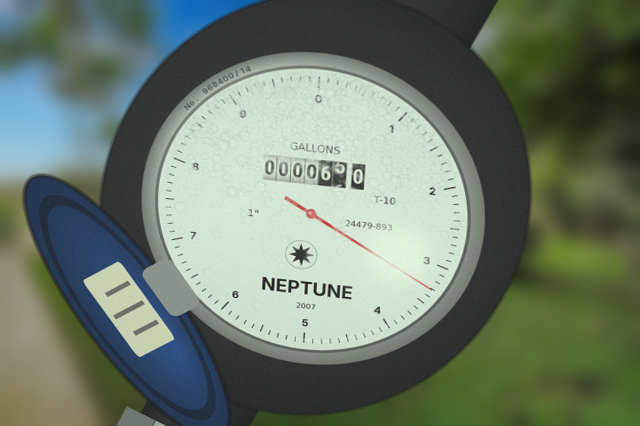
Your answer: 653.3 gal
